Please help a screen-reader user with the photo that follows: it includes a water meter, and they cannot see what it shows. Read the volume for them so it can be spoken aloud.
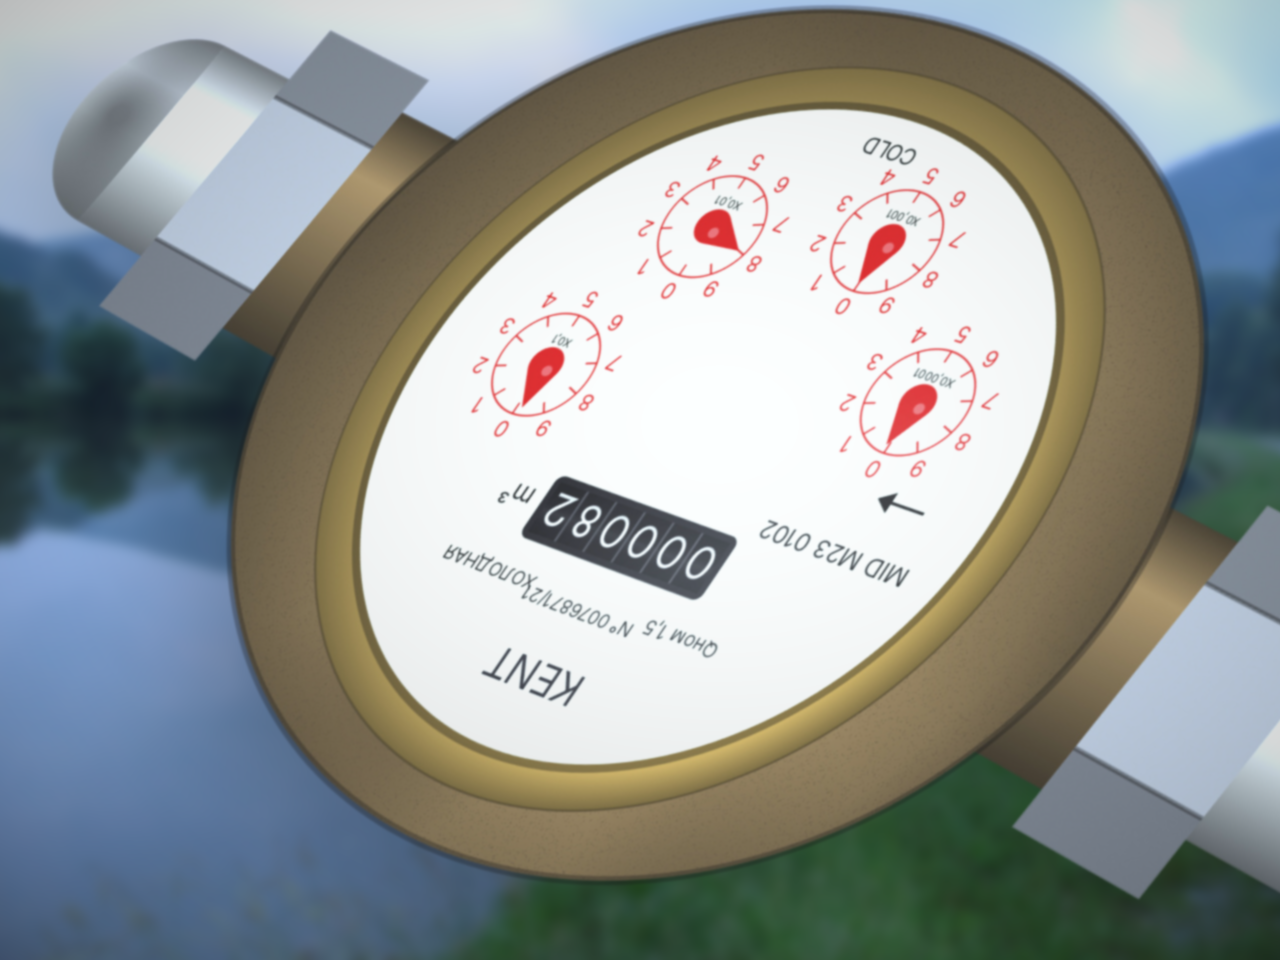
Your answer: 81.9800 m³
